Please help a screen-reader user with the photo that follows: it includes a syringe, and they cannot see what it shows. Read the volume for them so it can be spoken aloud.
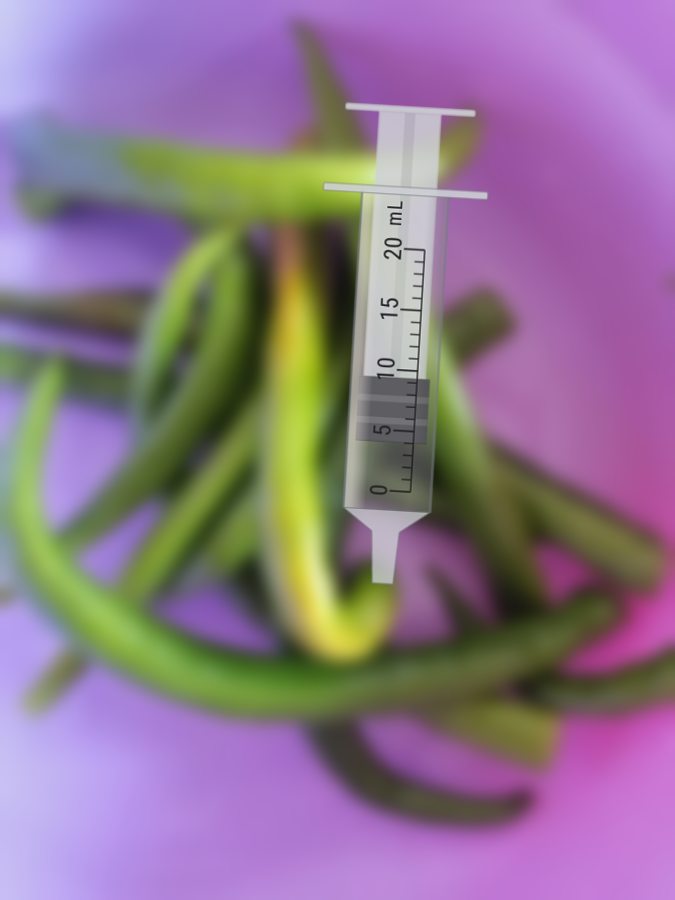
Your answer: 4 mL
